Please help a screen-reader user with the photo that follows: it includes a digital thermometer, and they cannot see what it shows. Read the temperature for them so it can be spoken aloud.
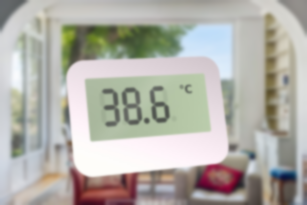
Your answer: 38.6 °C
